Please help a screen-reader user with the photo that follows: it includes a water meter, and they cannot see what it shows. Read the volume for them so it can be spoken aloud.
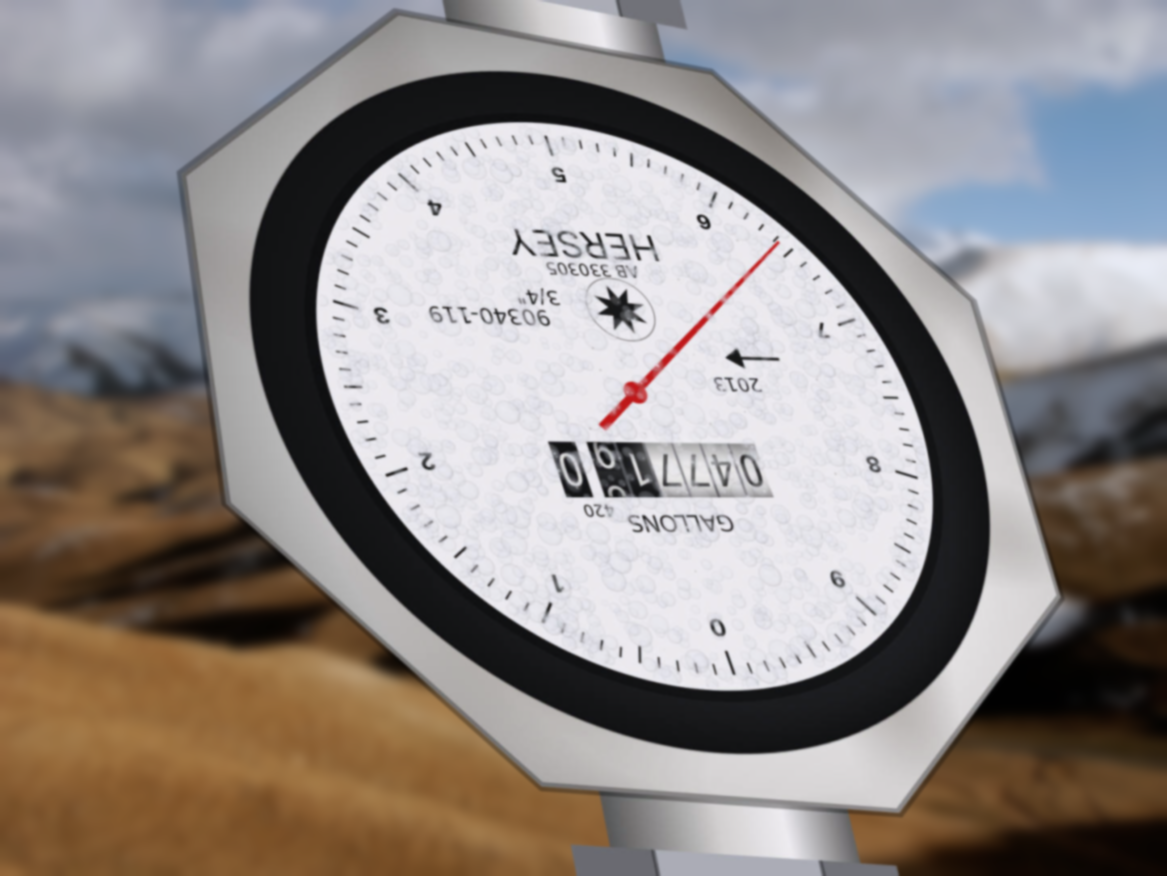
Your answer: 477186.4 gal
